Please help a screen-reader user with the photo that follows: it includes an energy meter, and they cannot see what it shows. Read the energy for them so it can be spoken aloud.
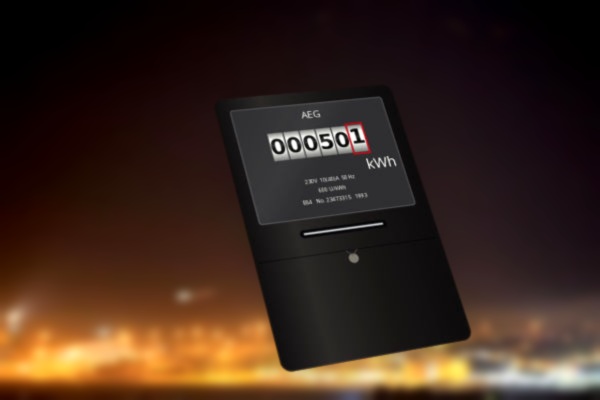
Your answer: 50.1 kWh
